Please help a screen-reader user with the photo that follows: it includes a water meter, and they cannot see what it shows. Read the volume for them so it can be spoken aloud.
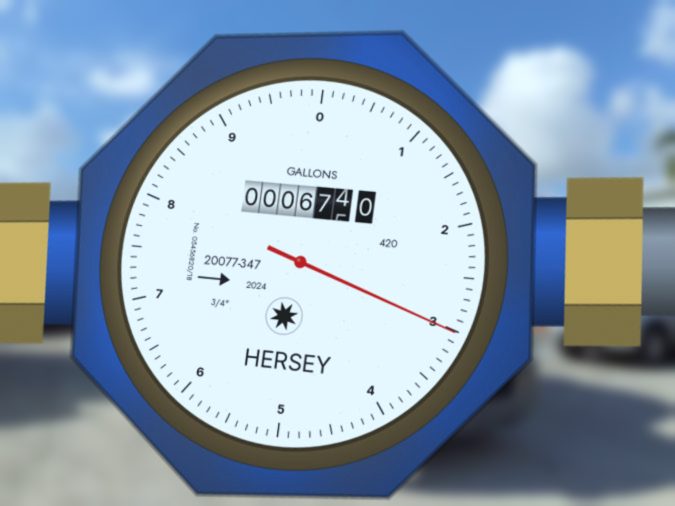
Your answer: 6743.0 gal
